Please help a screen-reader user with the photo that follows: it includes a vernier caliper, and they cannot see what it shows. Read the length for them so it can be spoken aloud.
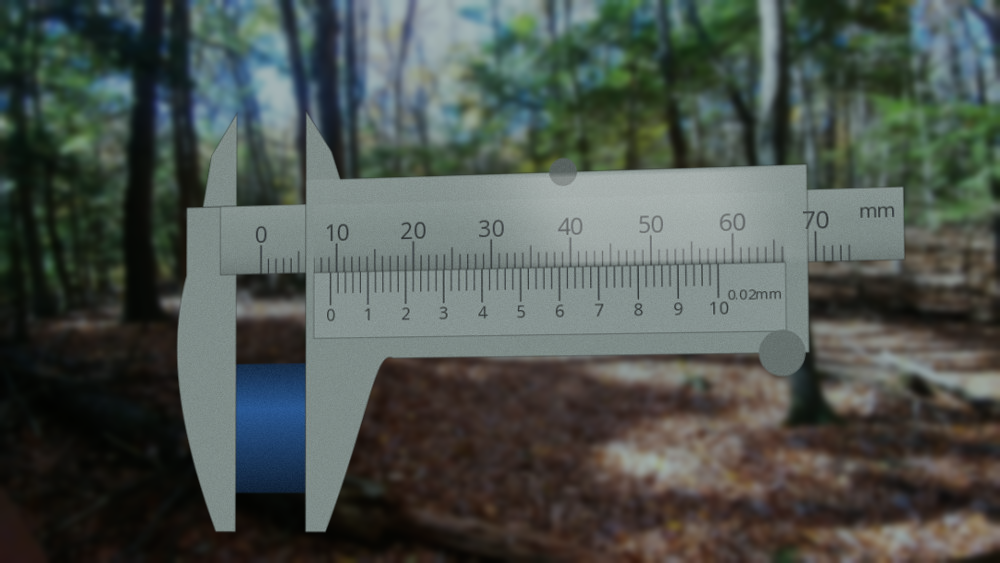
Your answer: 9.2 mm
